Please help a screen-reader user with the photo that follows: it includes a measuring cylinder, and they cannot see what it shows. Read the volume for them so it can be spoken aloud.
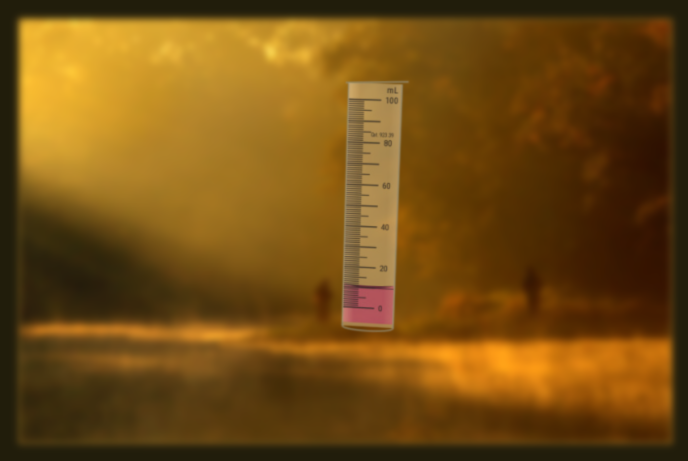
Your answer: 10 mL
